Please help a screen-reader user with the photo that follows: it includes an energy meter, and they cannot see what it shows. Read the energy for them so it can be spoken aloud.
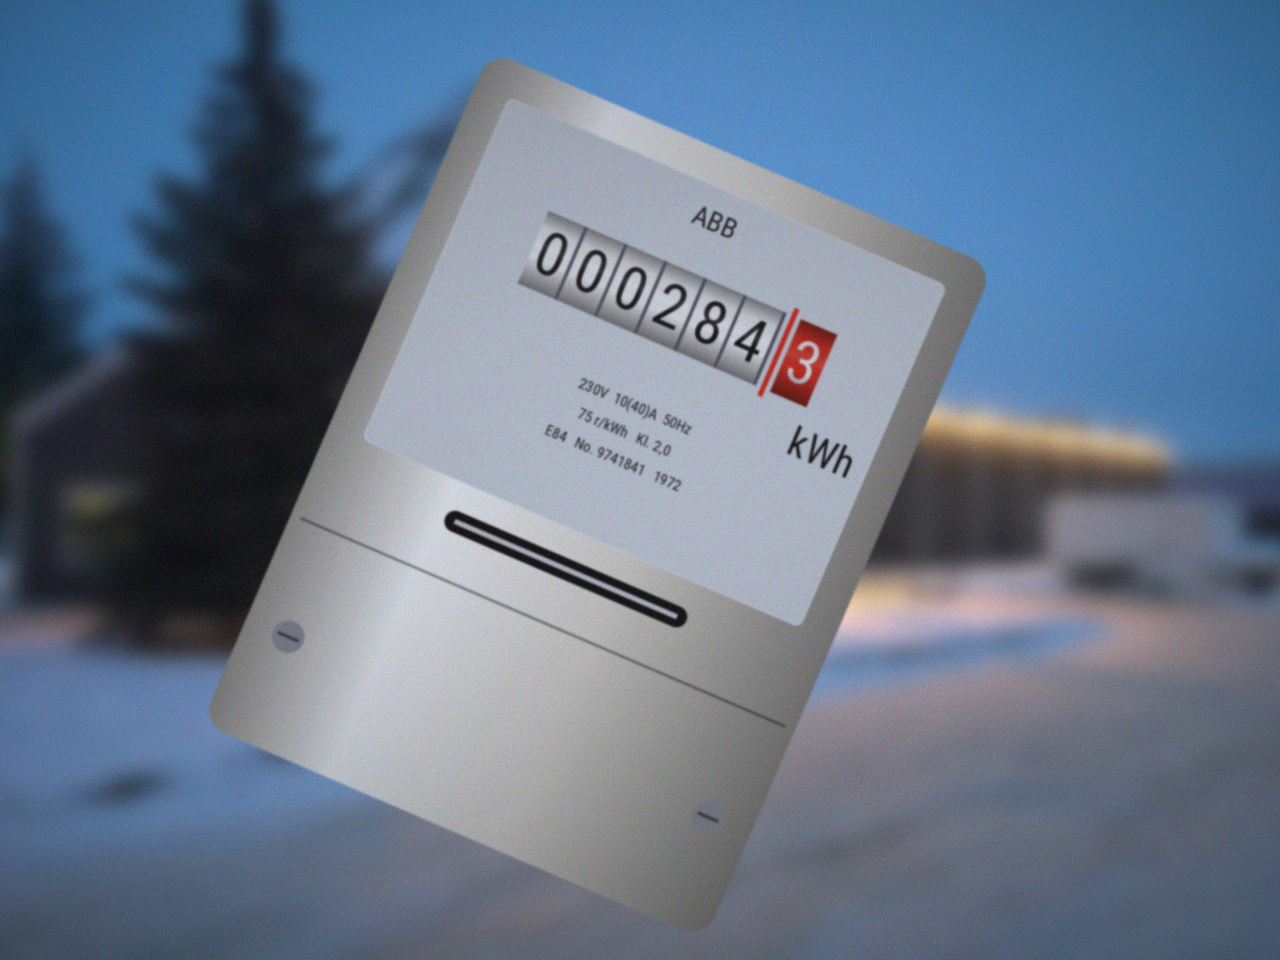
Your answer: 284.3 kWh
